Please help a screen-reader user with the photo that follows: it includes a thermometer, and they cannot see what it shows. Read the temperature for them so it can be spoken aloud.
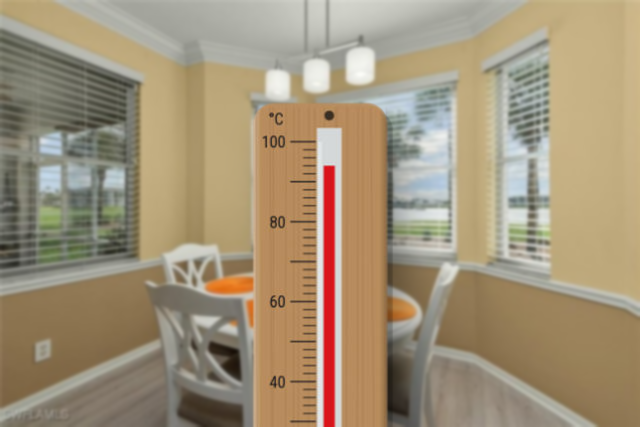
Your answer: 94 °C
